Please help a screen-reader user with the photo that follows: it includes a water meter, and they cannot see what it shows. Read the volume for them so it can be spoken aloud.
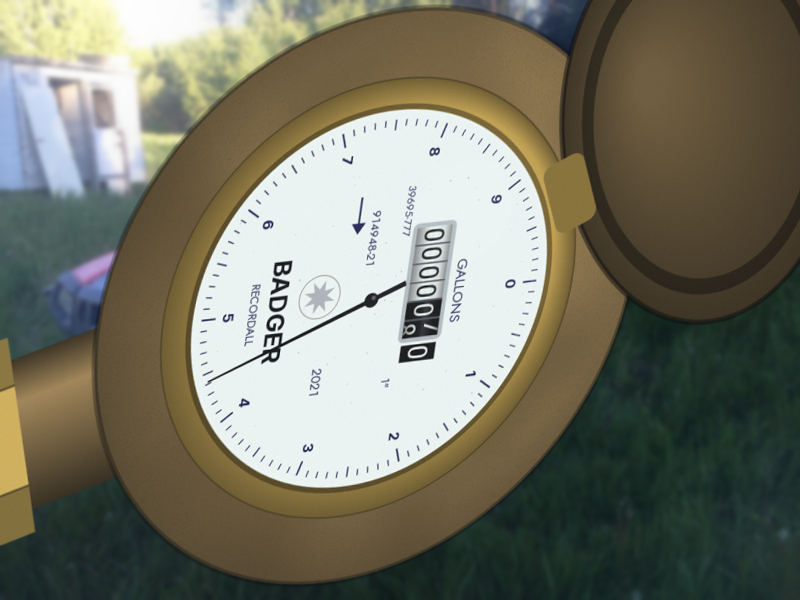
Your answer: 74.4 gal
